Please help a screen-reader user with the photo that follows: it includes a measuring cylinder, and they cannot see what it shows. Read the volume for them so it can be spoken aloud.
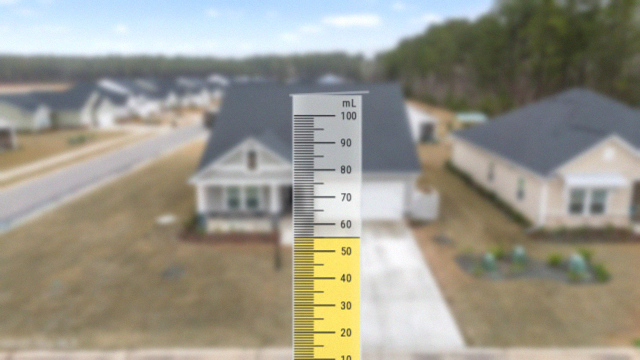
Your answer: 55 mL
